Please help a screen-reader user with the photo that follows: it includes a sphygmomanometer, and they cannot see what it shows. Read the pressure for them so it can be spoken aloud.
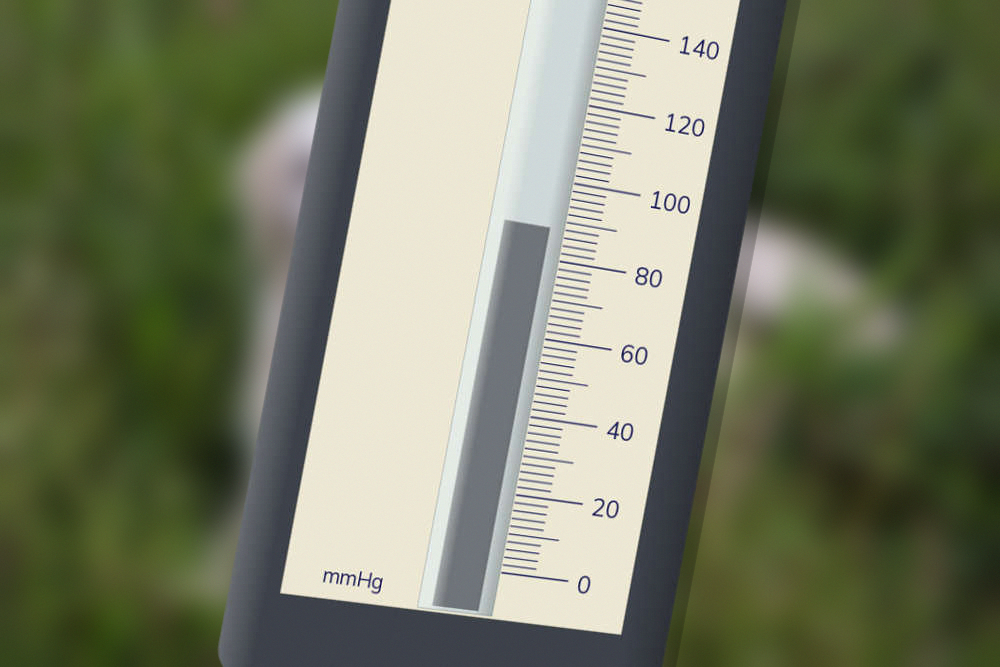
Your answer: 88 mmHg
